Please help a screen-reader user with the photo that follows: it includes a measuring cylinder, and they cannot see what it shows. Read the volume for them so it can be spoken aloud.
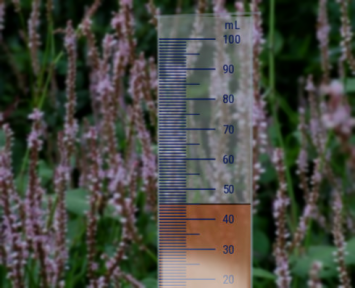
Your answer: 45 mL
